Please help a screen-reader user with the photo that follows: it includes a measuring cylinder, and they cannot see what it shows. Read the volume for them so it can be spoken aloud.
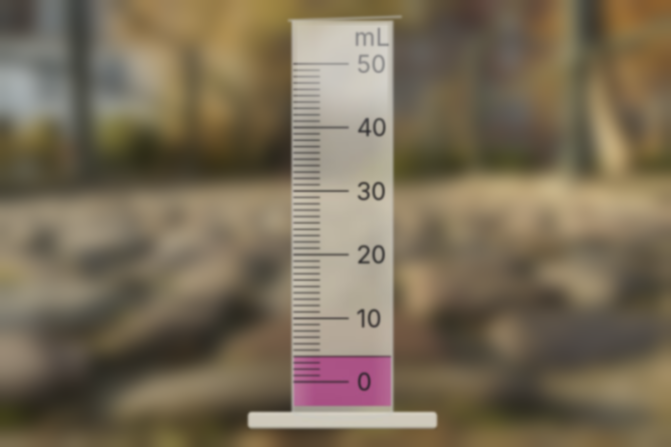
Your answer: 4 mL
